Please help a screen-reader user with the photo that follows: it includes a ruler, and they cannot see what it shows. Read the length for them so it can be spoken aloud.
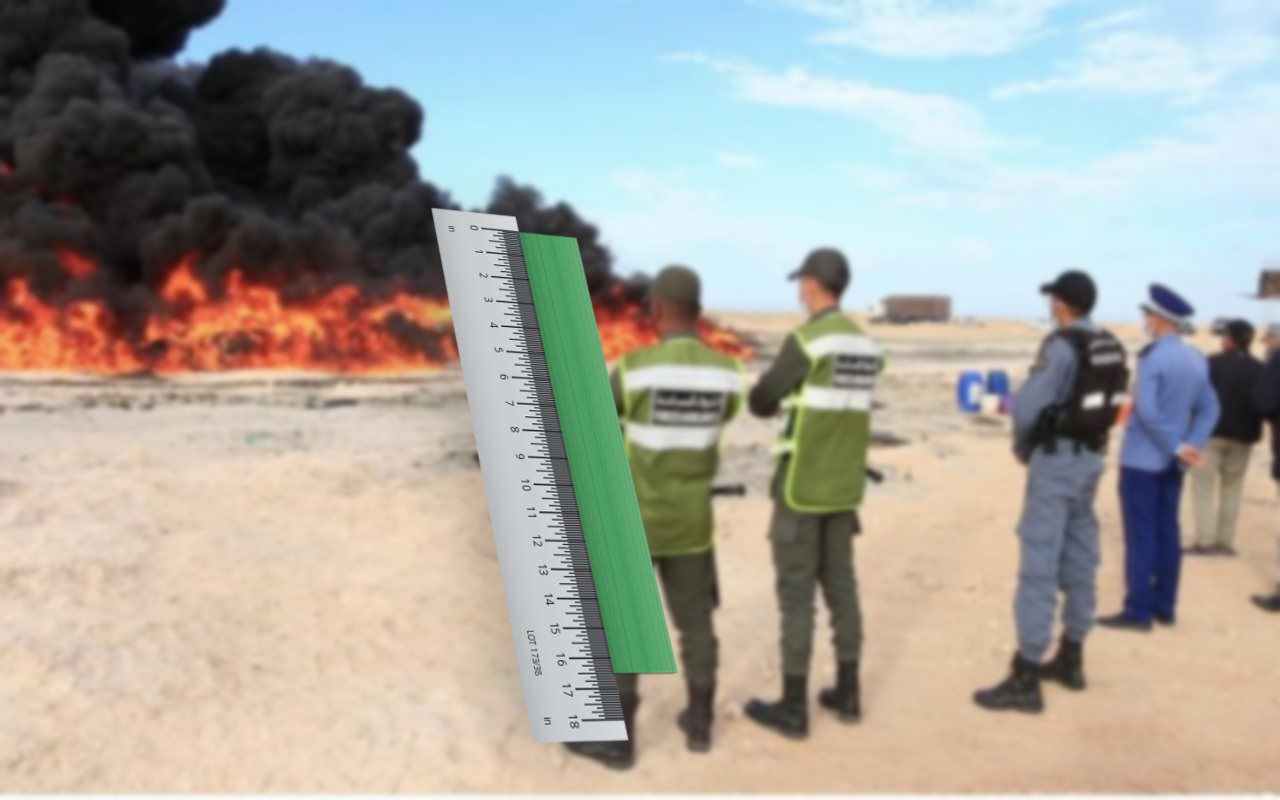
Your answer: 16.5 in
